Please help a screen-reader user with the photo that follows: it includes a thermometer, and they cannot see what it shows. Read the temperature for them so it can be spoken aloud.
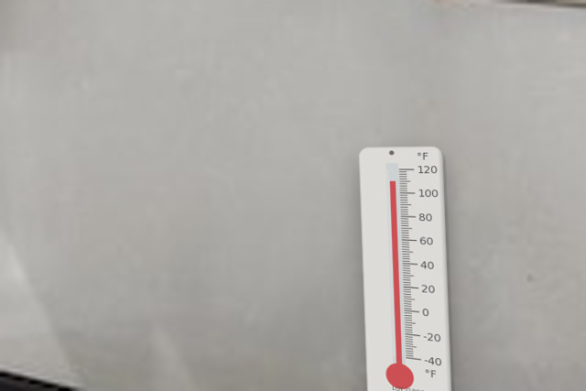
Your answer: 110 °F
